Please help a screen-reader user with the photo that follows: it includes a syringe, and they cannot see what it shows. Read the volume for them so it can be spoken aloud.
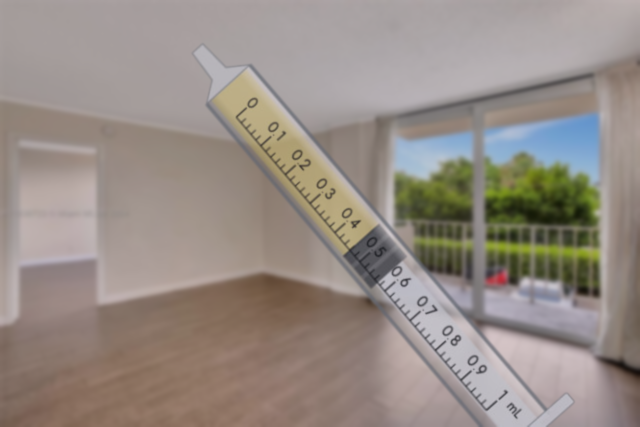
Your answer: 0.46 mL
